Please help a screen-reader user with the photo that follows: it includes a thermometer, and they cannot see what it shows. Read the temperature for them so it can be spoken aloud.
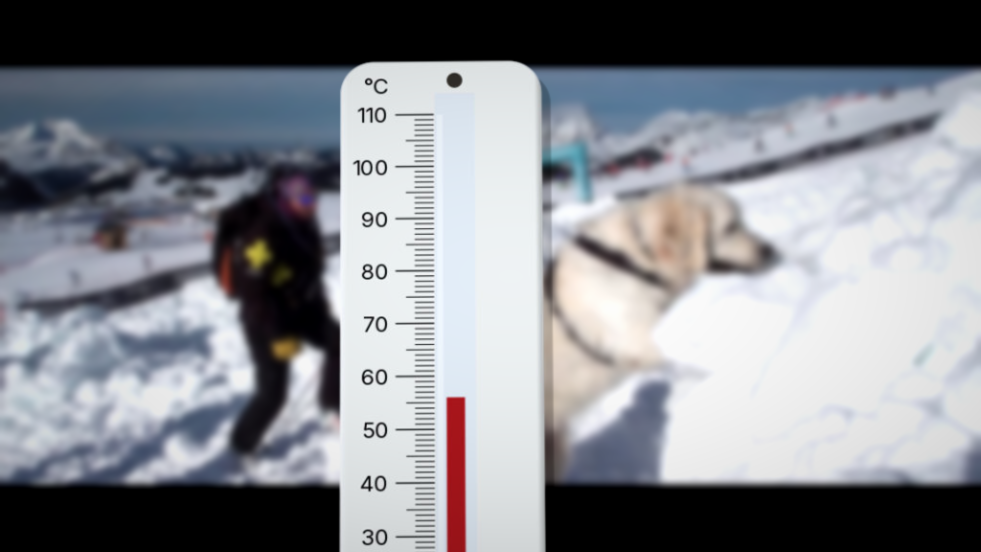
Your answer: 56 °C
